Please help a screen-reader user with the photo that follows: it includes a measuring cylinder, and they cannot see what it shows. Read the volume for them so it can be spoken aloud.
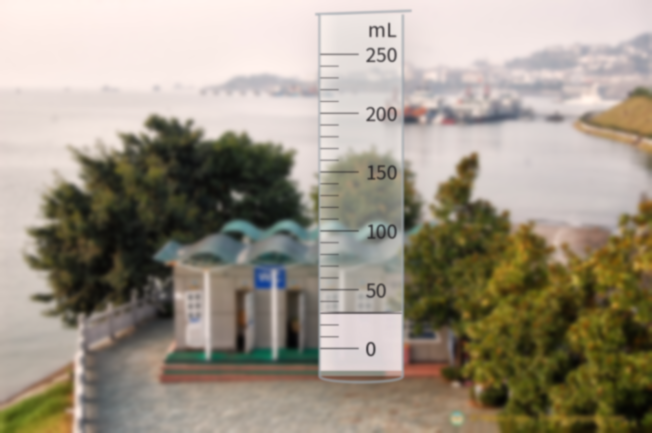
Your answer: 30 mL
